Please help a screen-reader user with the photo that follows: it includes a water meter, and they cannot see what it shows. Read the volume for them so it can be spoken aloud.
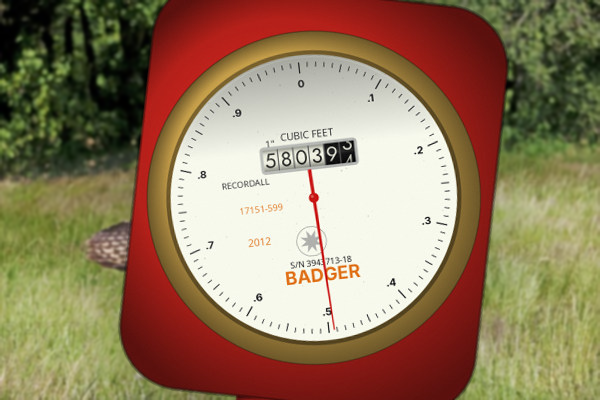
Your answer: 580393.49 ft³
